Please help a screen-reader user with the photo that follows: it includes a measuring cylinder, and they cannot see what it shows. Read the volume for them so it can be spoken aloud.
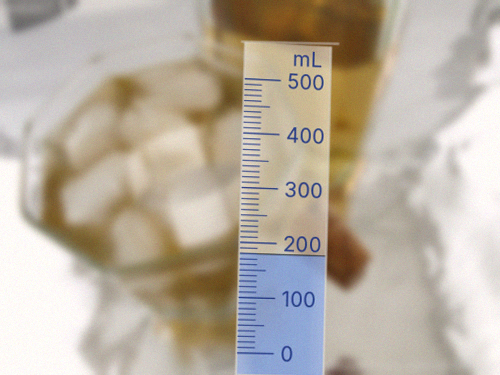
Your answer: 180 mL
